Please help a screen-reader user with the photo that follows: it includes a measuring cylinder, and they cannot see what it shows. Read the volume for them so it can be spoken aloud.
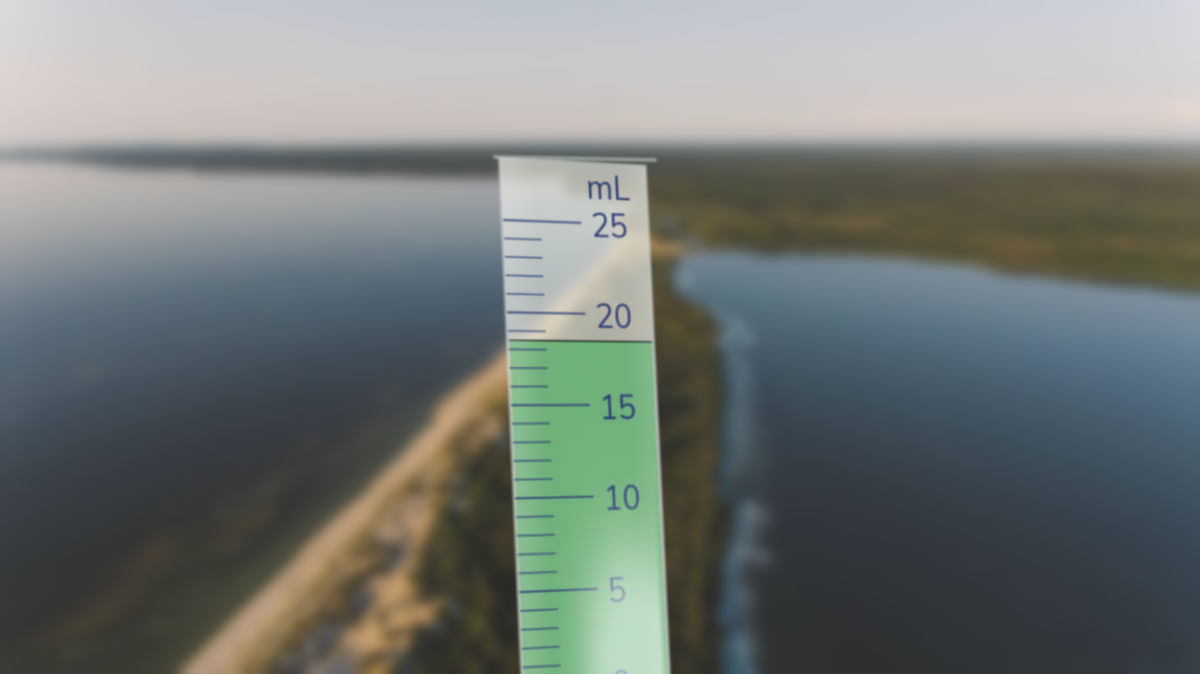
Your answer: 18.5 mL
